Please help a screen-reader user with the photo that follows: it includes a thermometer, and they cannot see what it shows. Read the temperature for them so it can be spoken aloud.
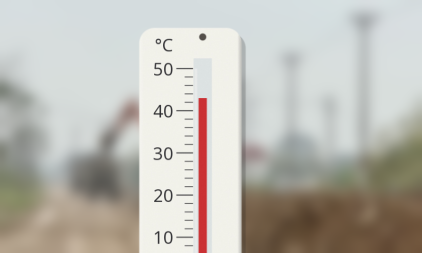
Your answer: 43 °C
